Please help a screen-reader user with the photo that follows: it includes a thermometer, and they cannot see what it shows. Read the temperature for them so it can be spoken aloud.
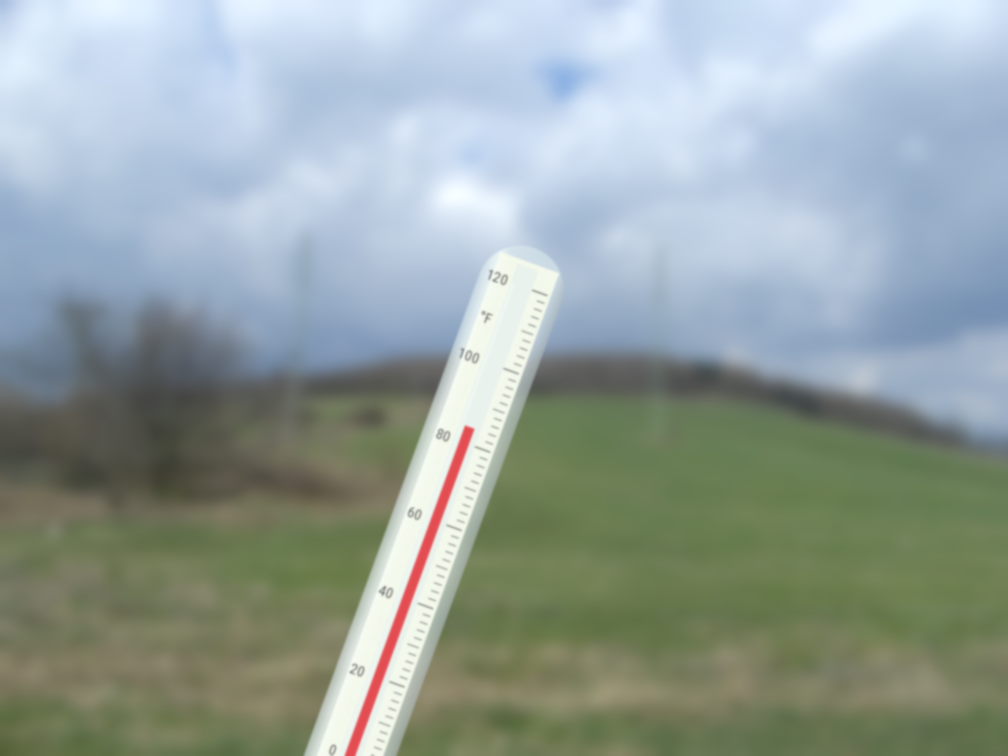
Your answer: 84 °F
